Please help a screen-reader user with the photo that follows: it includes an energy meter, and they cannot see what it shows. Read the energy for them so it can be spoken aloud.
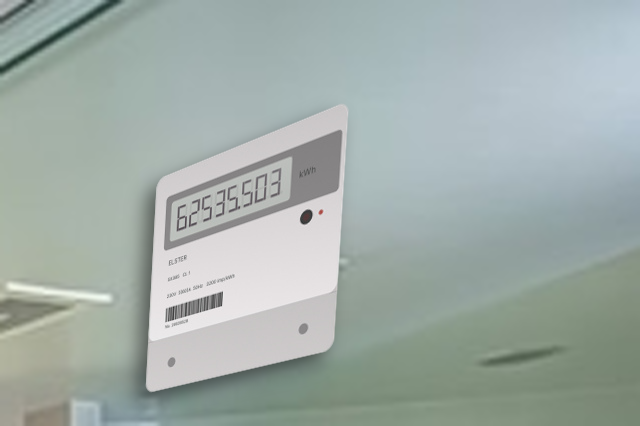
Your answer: 62535.503 kWh
